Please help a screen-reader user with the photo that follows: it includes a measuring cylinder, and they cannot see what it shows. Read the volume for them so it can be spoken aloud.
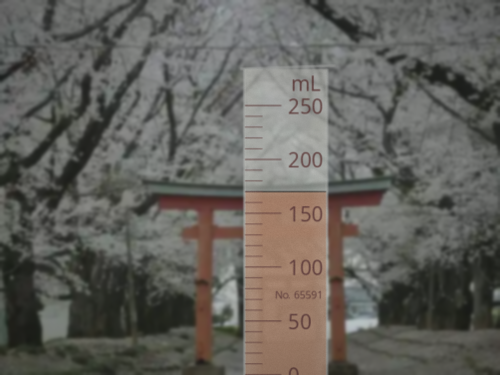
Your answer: 170 mL
